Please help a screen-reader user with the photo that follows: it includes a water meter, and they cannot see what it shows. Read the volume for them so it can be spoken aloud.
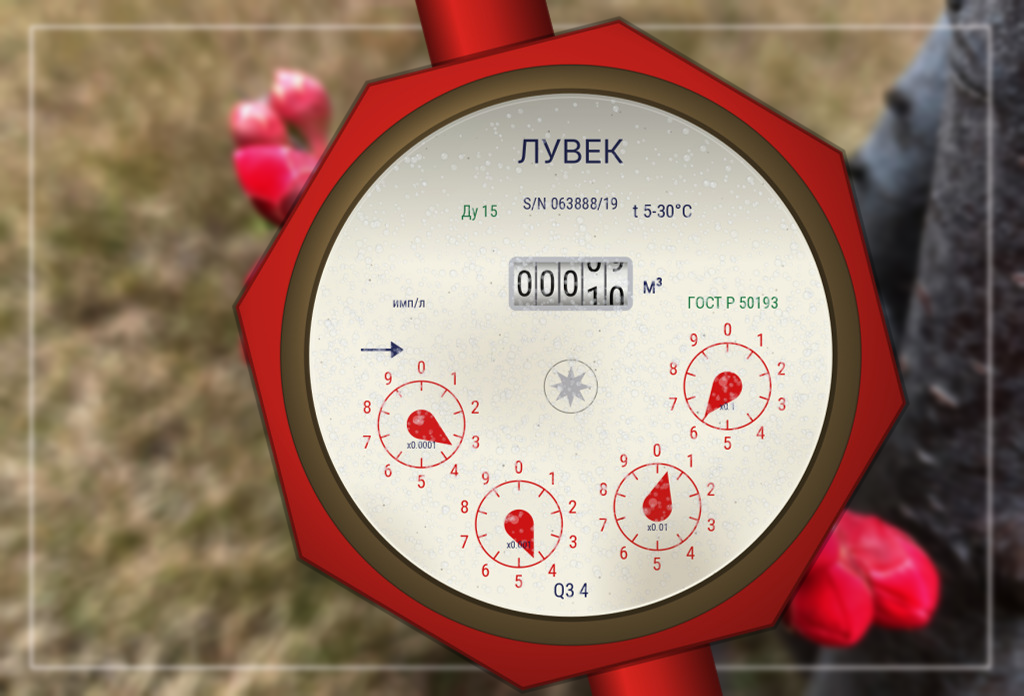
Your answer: 9.6043 m³
